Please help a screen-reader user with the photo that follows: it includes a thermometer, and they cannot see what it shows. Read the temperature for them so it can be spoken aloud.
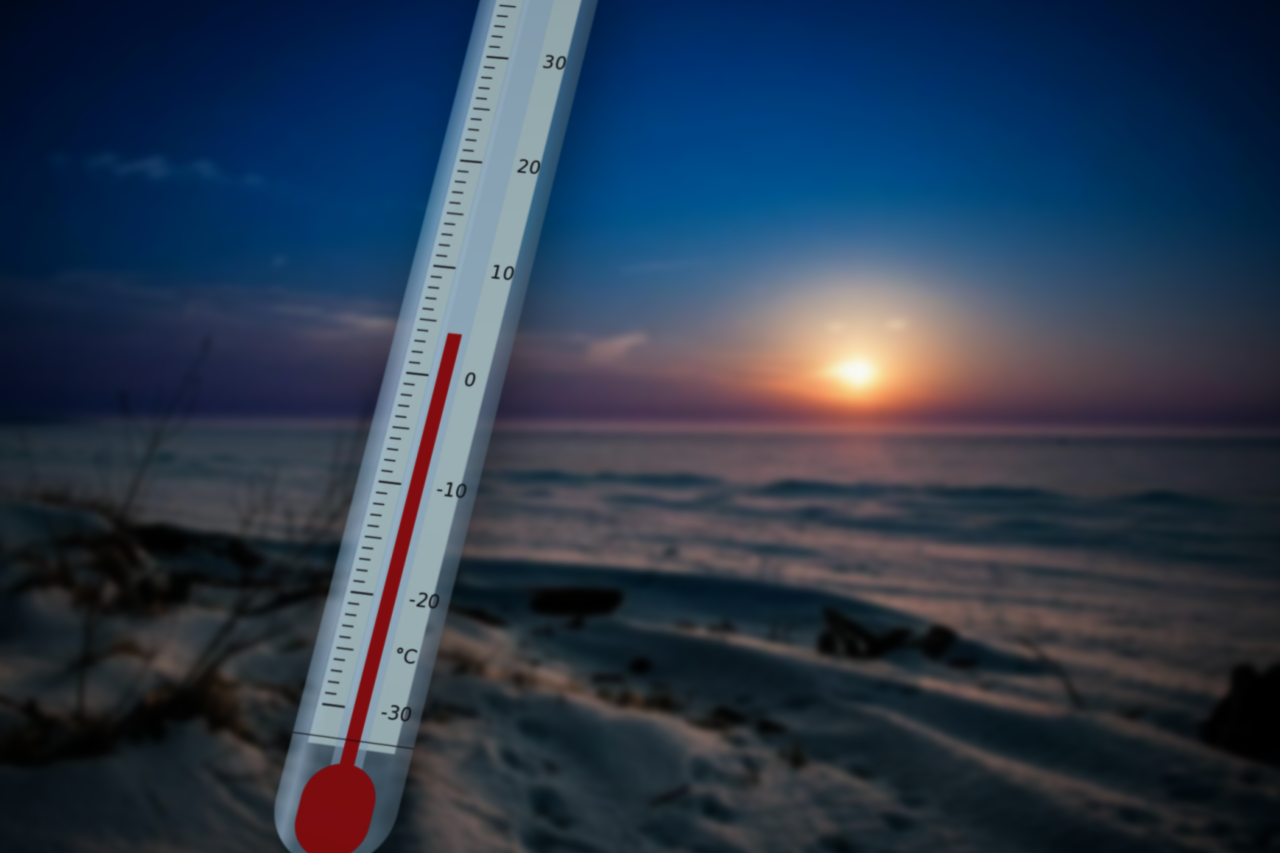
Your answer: 4 °C
